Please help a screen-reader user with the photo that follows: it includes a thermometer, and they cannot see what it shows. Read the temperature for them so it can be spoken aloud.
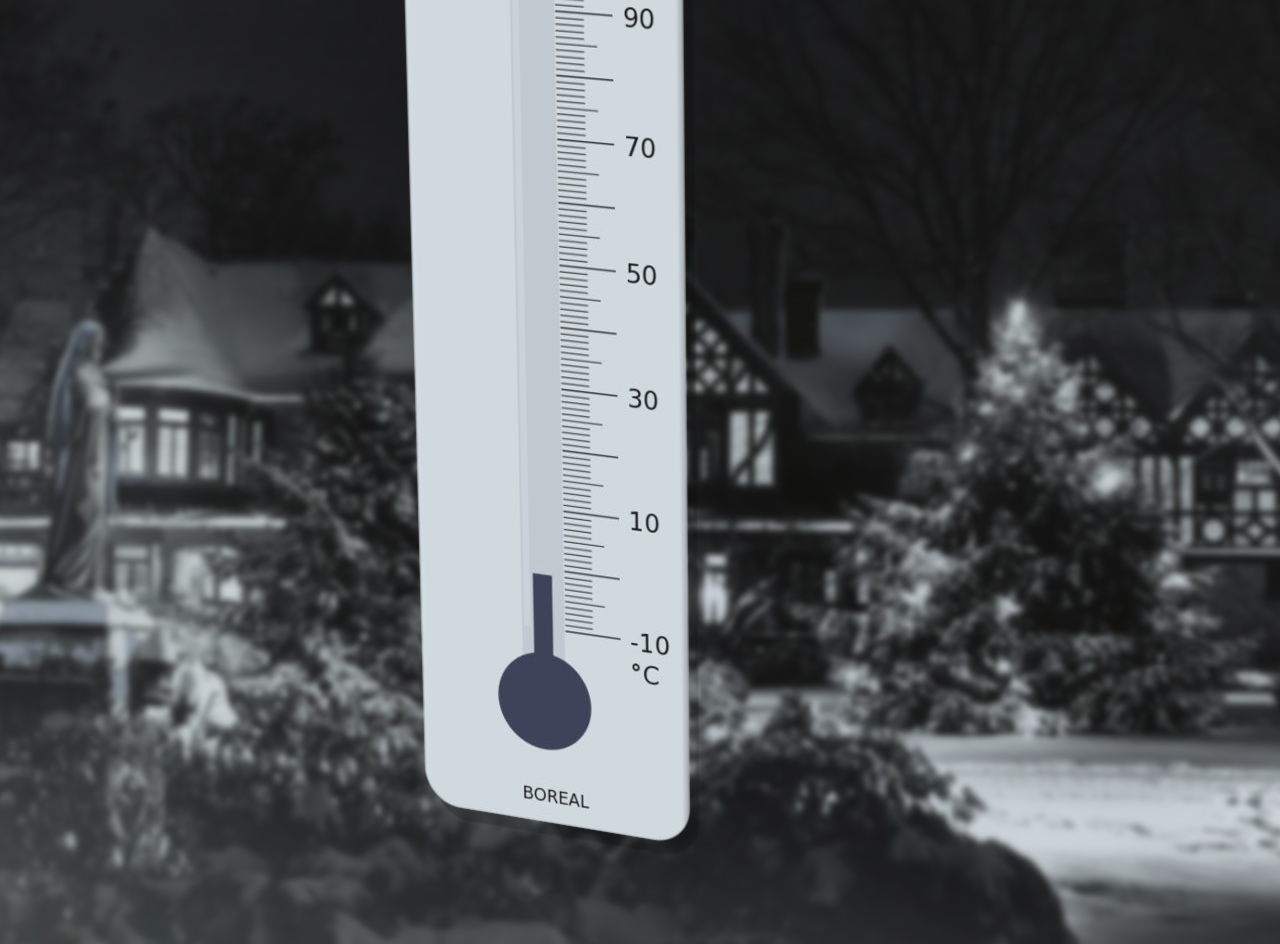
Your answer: -1 °C
